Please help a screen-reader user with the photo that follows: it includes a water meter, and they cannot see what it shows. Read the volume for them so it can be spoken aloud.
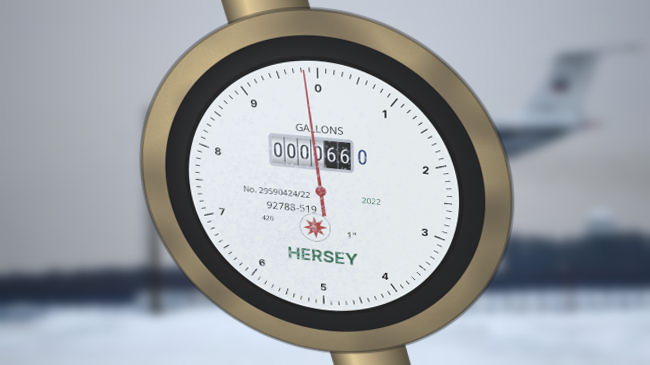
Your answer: 659.8 gal
